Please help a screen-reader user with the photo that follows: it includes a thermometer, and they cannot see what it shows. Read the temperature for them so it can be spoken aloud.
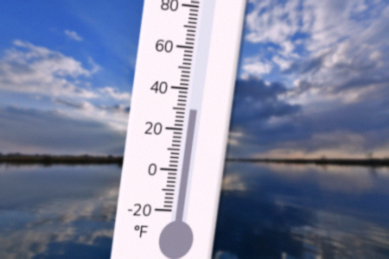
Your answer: 30 °F
